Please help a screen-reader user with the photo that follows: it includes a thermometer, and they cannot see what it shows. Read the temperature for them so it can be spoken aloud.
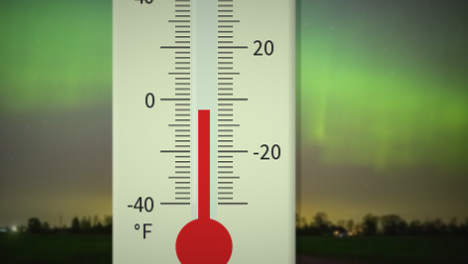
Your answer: -4 °F
